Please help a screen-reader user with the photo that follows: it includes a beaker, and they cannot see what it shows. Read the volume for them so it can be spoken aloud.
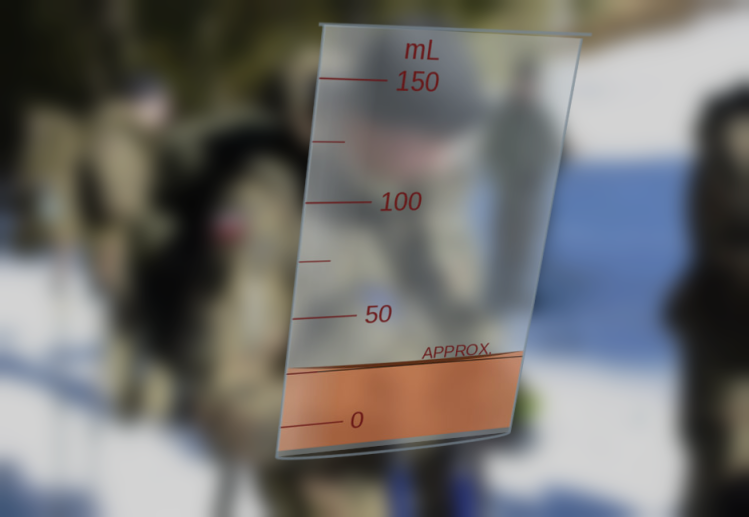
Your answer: 25 mL
